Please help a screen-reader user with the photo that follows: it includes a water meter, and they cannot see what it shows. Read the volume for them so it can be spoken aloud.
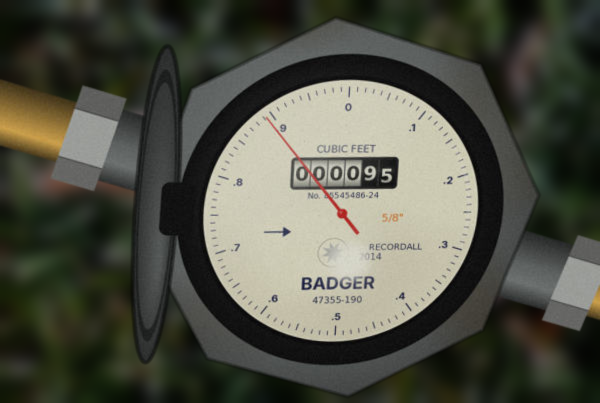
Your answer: 94.89 ft³
